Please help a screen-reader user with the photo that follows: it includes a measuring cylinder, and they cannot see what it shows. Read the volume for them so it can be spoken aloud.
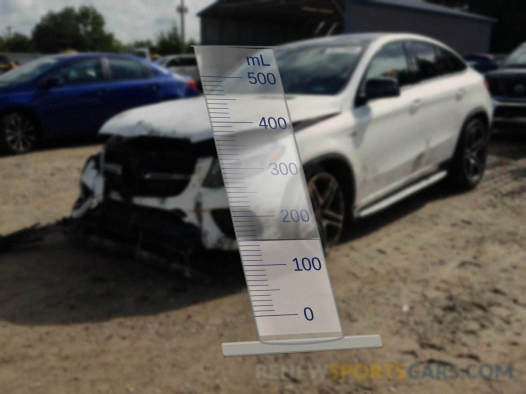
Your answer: 150 mL
